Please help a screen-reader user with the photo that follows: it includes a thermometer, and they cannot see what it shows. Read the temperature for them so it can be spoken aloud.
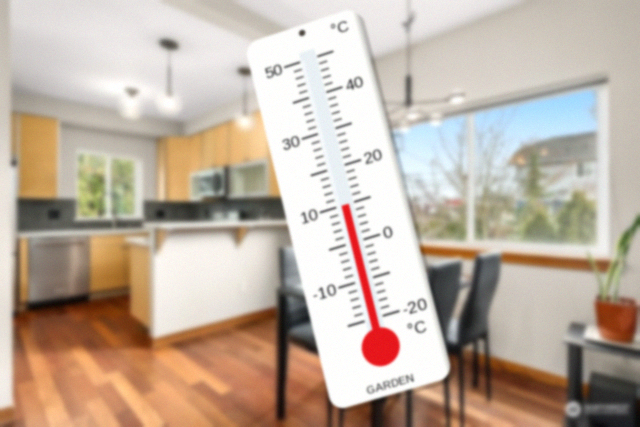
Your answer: 10 °C
